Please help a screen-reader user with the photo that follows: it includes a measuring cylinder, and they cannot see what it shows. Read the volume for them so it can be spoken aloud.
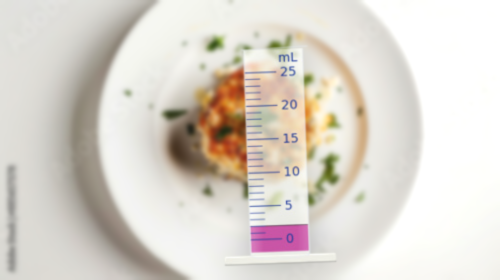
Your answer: 2 mL
